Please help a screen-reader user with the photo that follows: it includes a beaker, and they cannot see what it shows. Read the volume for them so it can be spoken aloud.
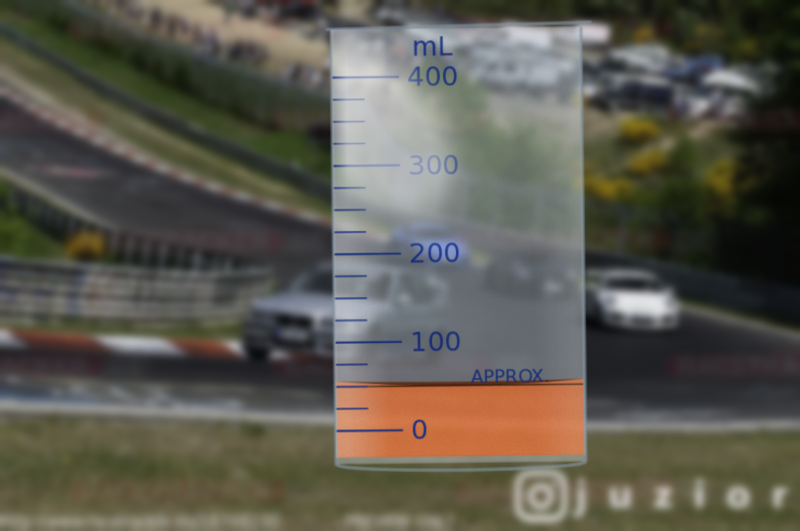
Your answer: 50 mL
